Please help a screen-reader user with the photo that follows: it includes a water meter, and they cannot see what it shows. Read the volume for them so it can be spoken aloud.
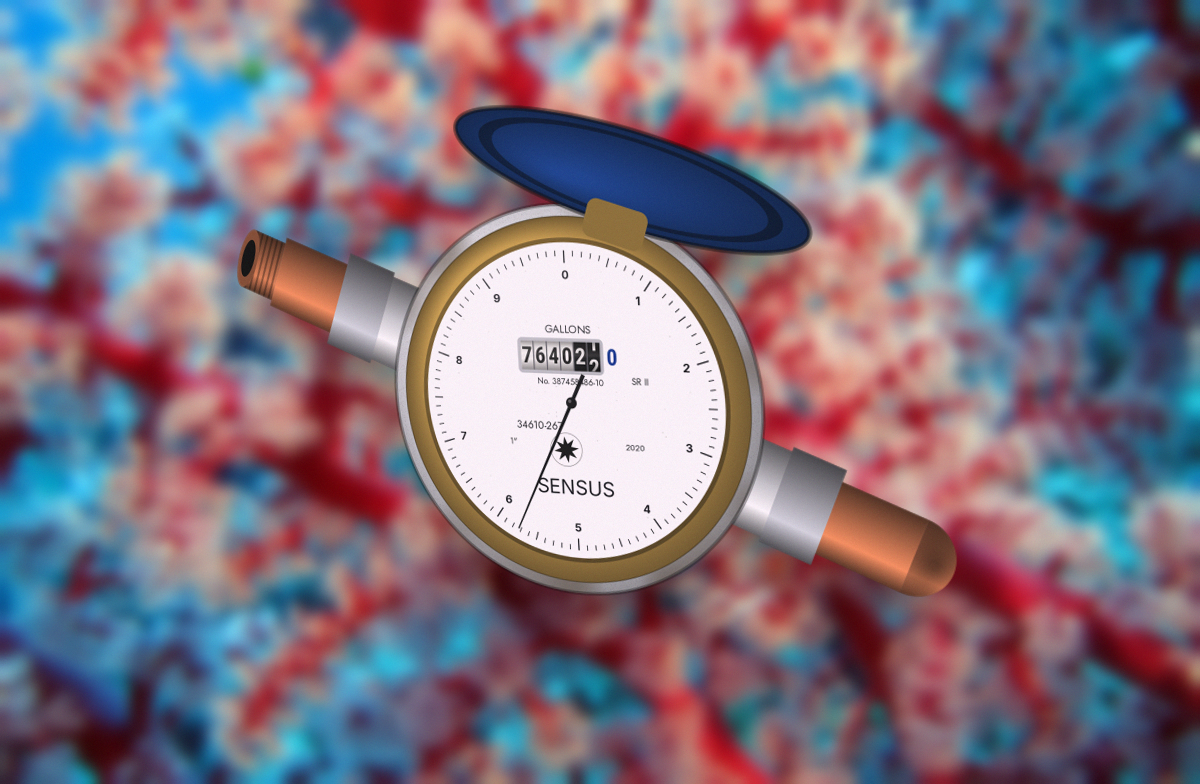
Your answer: 7640215.7 gal
